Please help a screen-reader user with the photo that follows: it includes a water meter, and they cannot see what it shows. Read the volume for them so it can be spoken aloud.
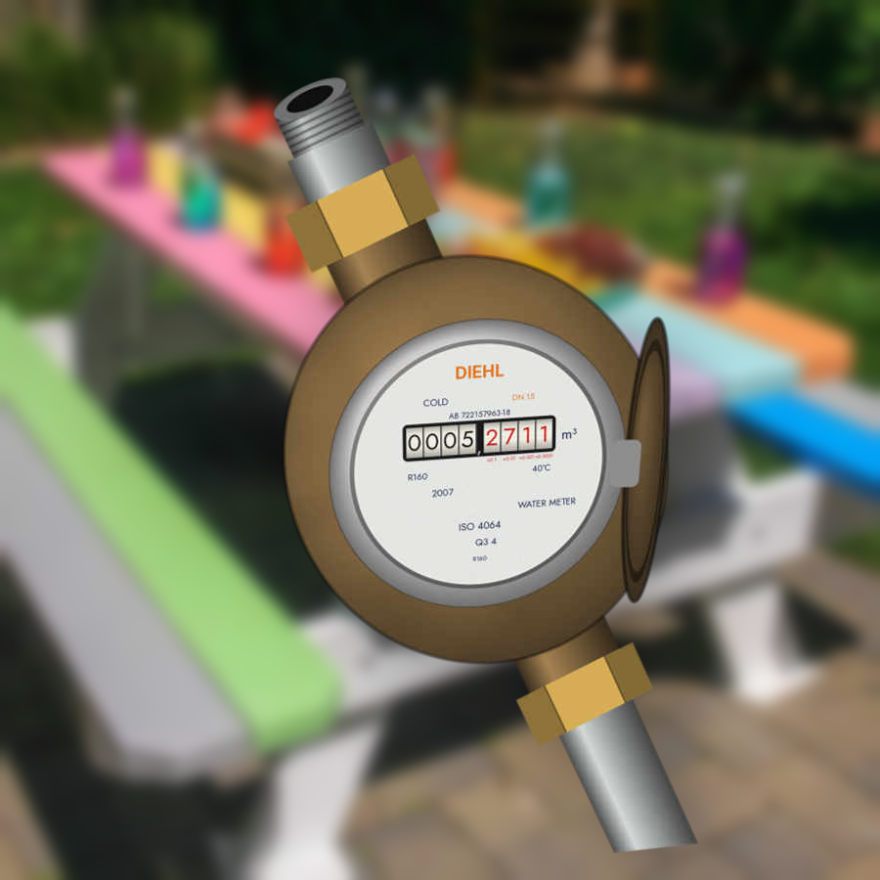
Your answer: 5.2711 m³
